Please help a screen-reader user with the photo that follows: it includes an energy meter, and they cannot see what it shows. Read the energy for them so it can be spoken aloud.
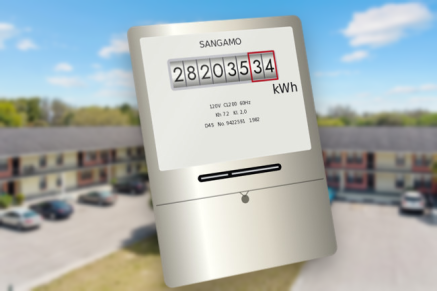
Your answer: 282035.34 kWh
